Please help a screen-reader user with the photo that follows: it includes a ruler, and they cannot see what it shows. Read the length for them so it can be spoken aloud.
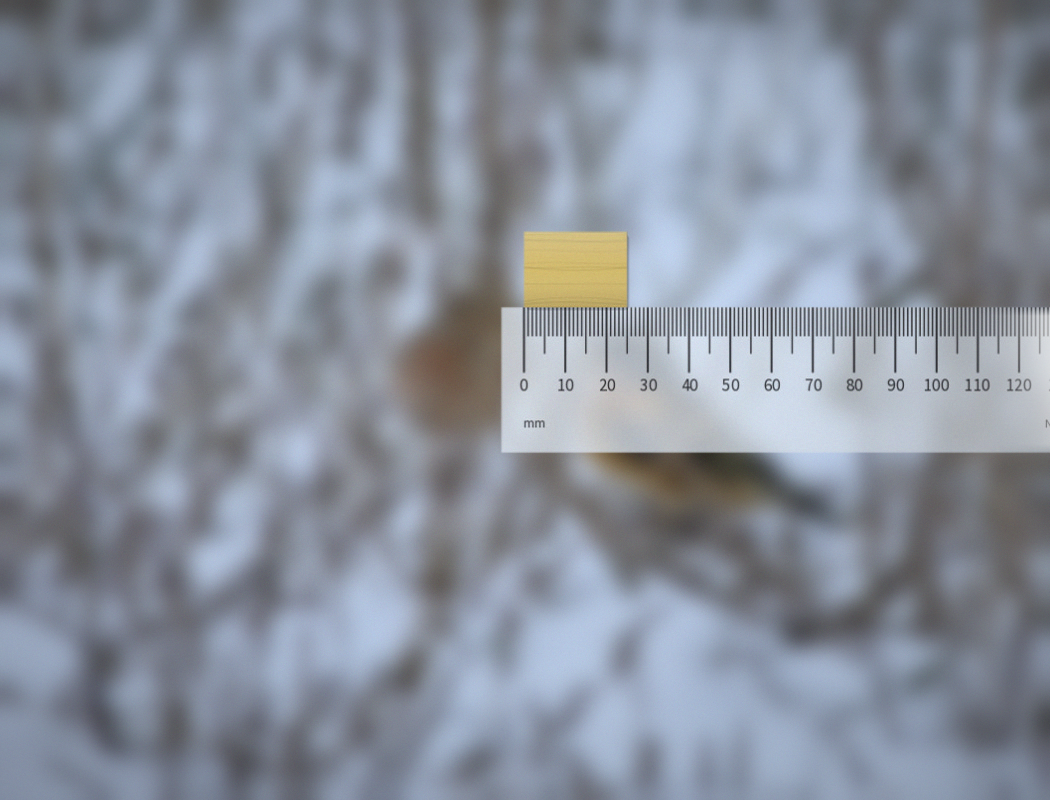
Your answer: 25 mm
